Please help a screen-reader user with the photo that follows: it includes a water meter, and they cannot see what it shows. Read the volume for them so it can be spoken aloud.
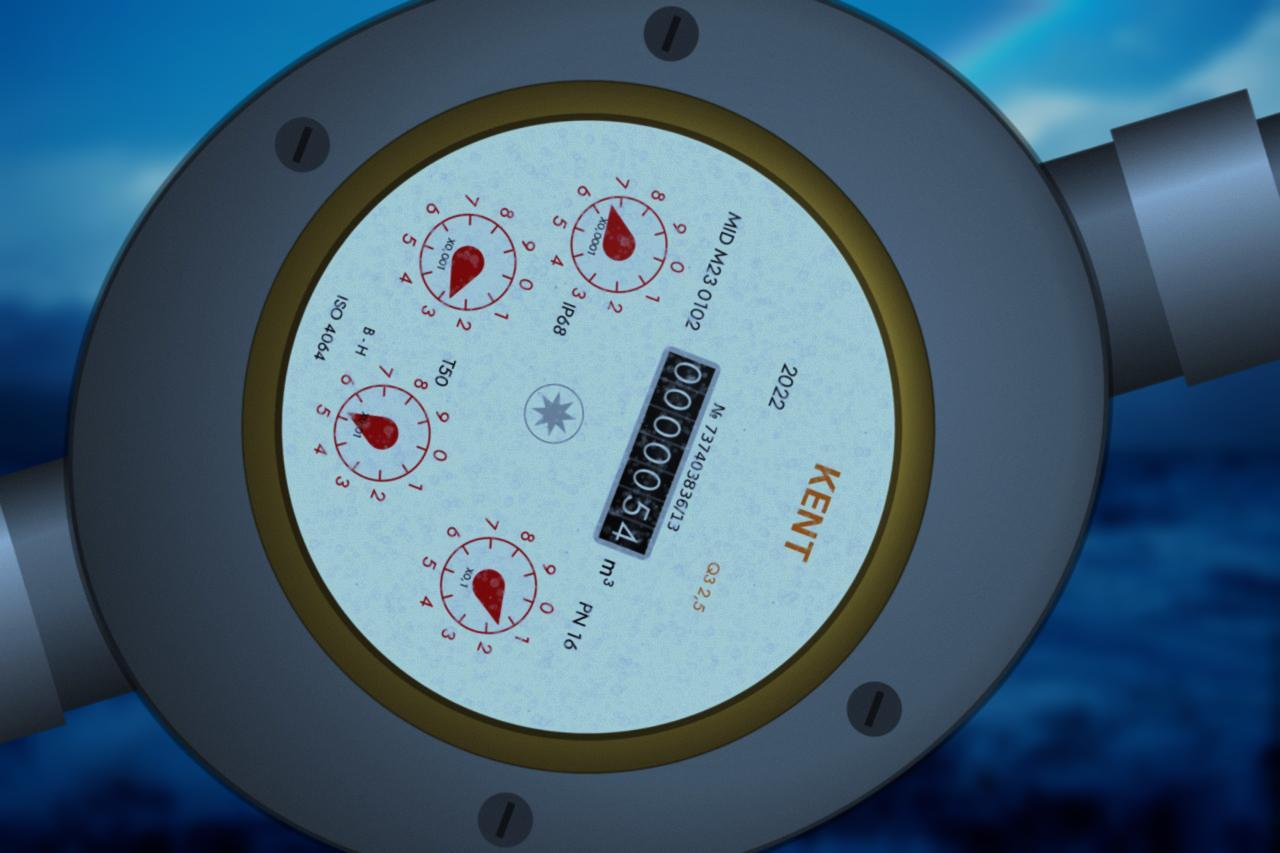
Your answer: 54.1526 m³
